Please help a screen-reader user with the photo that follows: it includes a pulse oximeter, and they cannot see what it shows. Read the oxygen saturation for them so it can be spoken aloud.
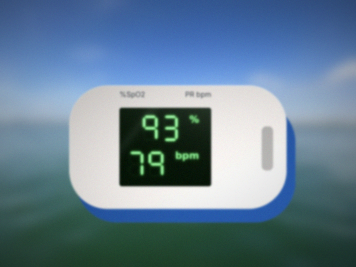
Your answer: 93 %
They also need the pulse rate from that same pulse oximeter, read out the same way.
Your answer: 79 bpm
